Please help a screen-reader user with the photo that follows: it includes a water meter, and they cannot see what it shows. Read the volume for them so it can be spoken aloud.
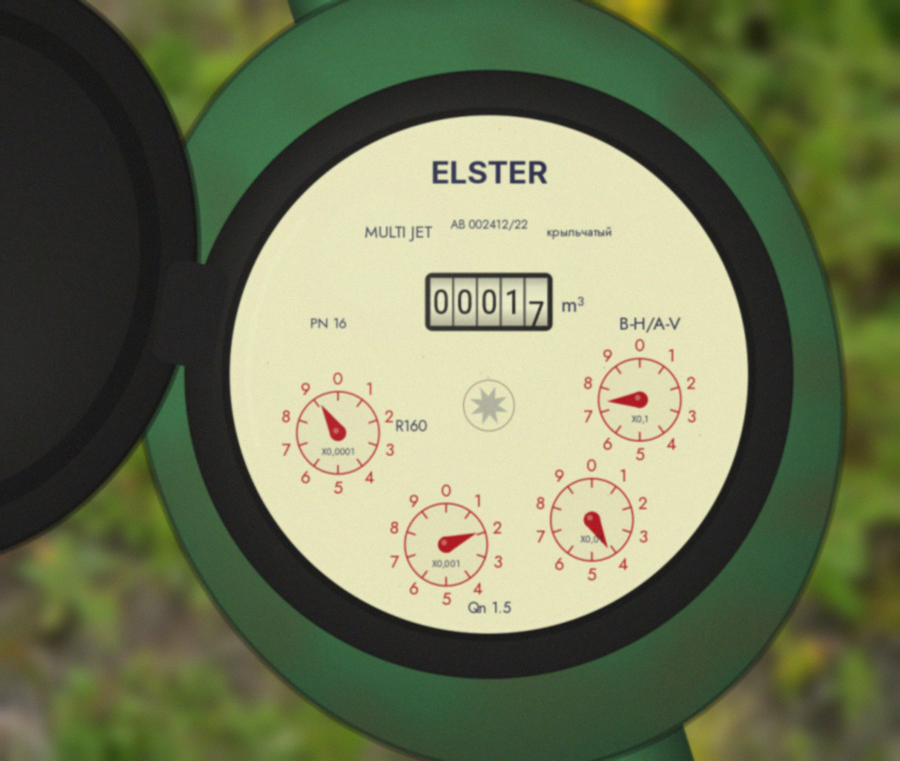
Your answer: 16.7419 m³
